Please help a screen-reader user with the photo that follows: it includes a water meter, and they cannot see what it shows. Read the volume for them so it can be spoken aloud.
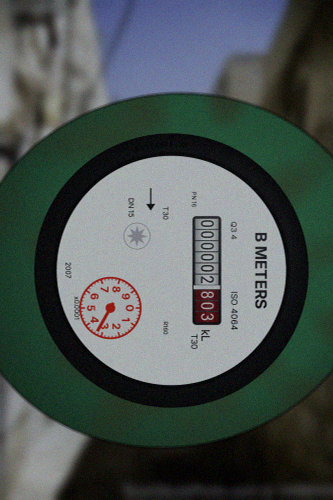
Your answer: 2.8033 kL
